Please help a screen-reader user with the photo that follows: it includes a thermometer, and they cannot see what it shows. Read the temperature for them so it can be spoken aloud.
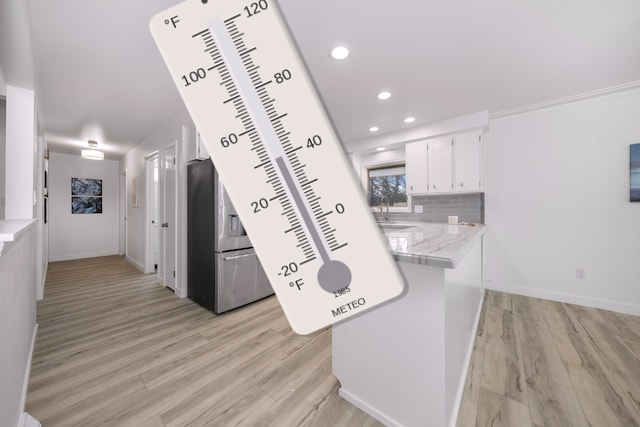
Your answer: 40 °F
